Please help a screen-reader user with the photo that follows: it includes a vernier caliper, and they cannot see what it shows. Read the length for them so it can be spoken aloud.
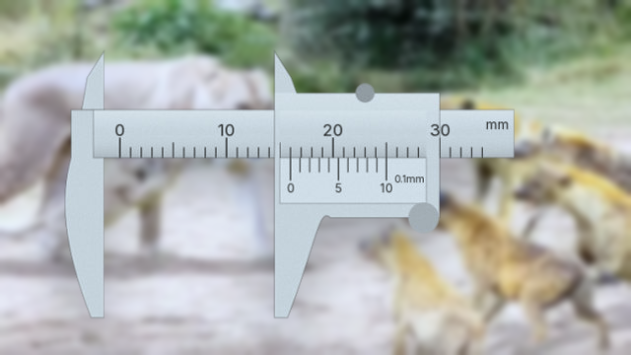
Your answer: 16.0 mm
